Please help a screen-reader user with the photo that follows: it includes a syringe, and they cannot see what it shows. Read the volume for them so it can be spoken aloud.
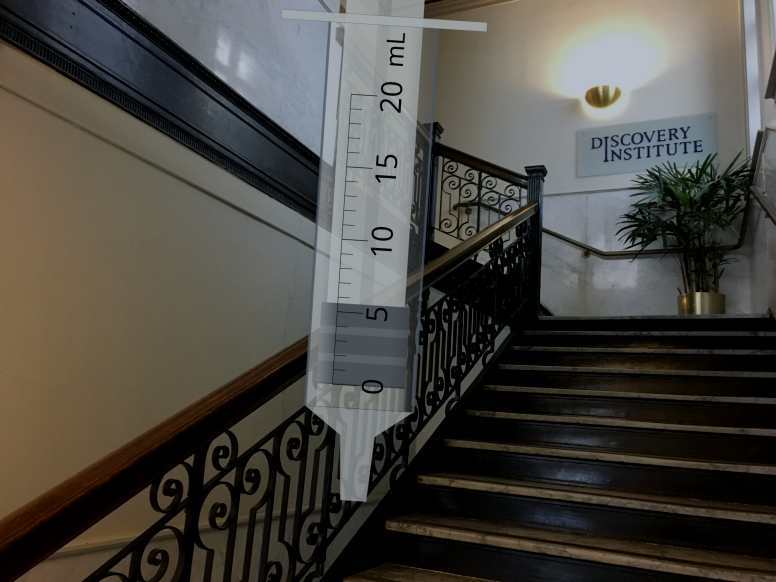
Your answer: 0 mL
